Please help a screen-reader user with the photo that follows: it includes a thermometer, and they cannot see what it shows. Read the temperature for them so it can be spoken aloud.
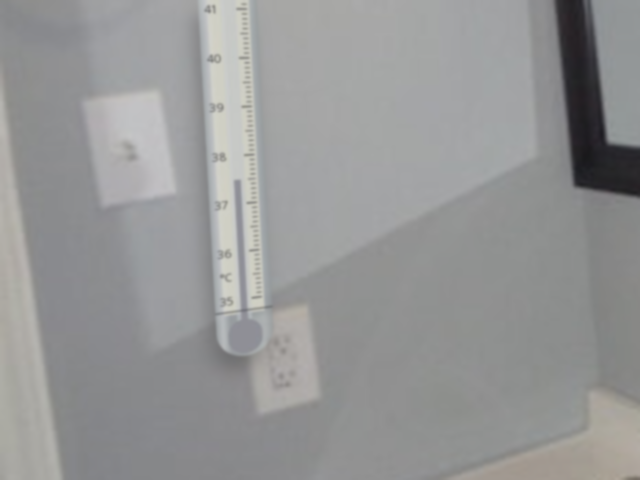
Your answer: 37.5 °C
